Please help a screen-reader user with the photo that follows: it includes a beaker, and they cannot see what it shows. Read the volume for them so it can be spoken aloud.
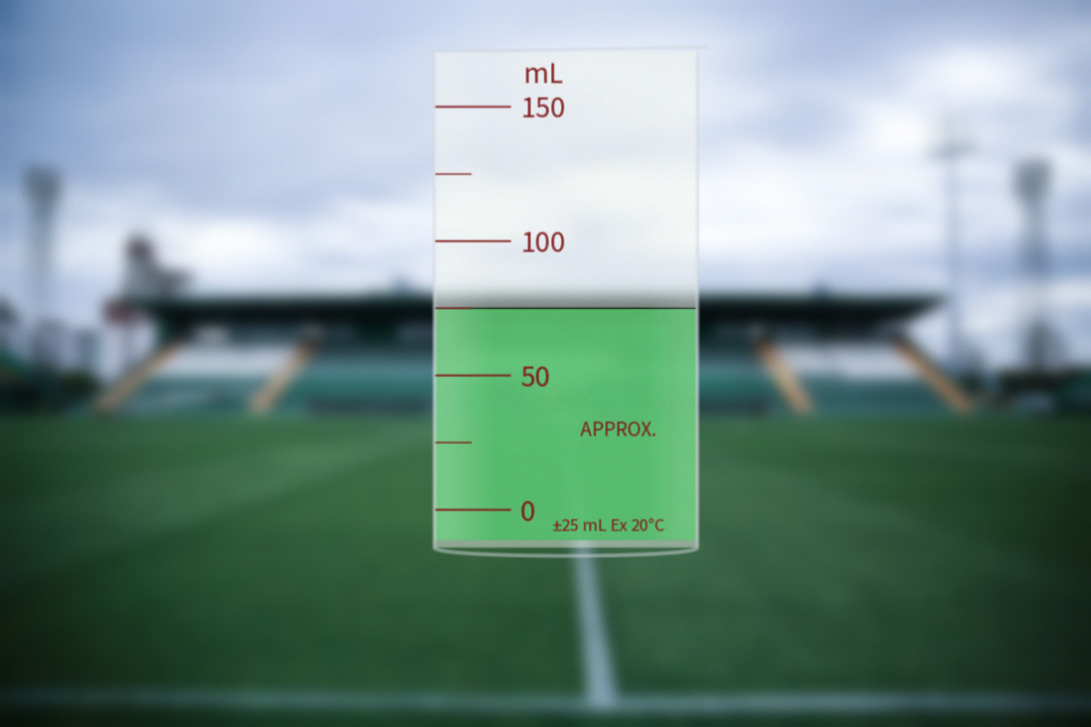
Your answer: 75 mL
